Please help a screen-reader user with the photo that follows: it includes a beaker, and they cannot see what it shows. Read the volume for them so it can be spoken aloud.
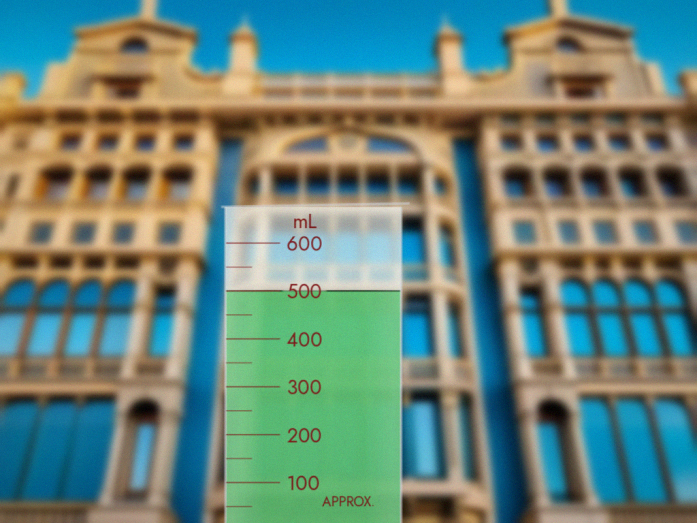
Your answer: 500 mL
